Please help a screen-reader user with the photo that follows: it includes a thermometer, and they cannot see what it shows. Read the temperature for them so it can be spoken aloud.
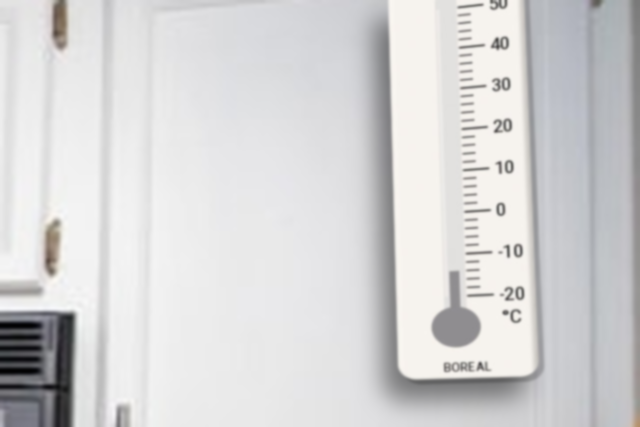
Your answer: -14 °C
